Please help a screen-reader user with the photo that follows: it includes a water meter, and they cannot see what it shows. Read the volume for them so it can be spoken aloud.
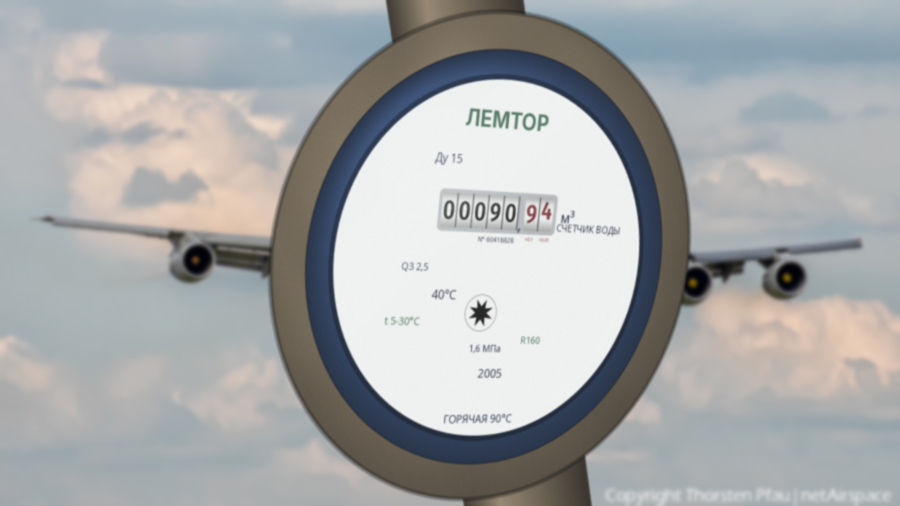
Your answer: 90.94 m³
